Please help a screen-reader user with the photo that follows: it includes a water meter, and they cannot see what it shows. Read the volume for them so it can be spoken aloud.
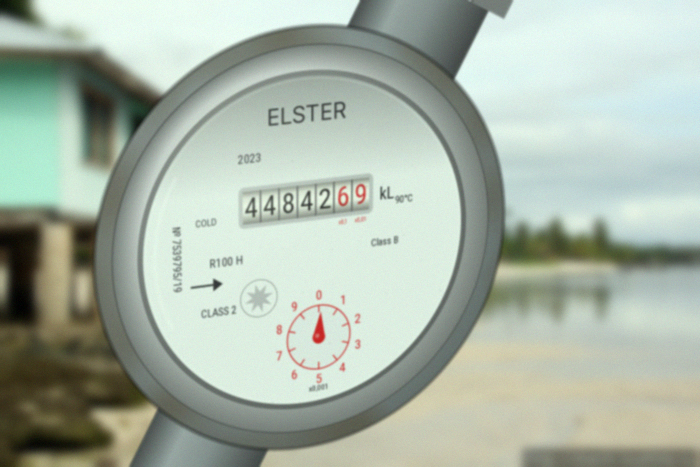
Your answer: 44842.690 kL
